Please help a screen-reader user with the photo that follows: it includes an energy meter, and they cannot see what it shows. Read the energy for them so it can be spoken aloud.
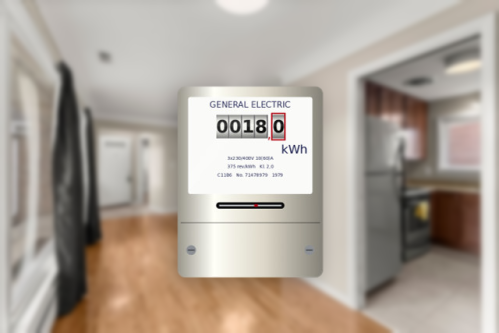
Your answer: 18.0 kWh
